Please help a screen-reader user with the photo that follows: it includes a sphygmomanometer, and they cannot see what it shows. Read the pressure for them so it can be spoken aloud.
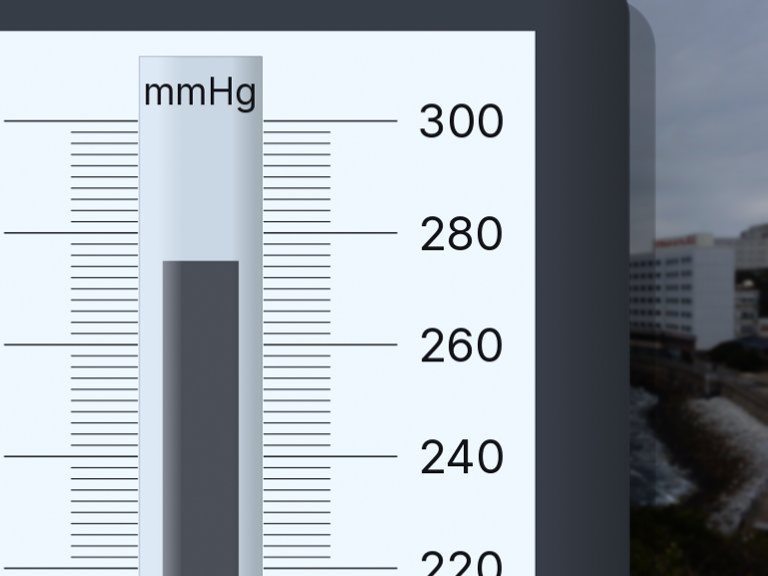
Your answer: 275 mmHg
